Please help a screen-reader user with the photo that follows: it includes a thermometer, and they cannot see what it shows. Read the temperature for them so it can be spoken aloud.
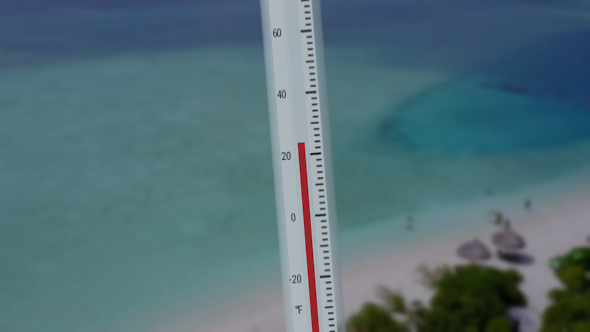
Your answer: 24 °F
